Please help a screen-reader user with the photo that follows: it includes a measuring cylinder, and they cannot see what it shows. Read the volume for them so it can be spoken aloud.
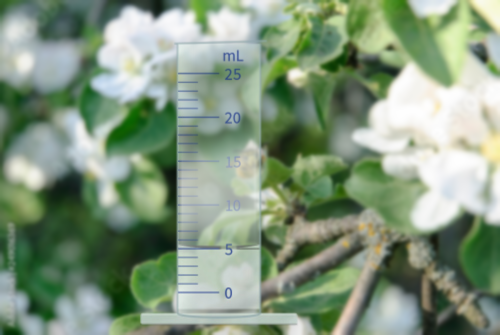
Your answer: 5 mL
